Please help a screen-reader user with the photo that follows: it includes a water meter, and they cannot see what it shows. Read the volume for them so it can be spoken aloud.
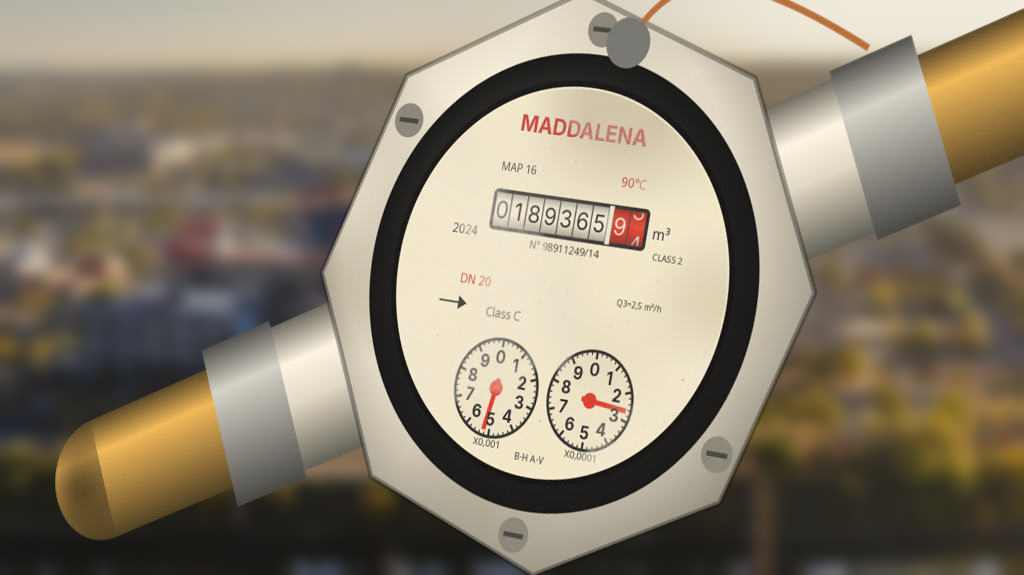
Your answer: 189365.9352 m³
